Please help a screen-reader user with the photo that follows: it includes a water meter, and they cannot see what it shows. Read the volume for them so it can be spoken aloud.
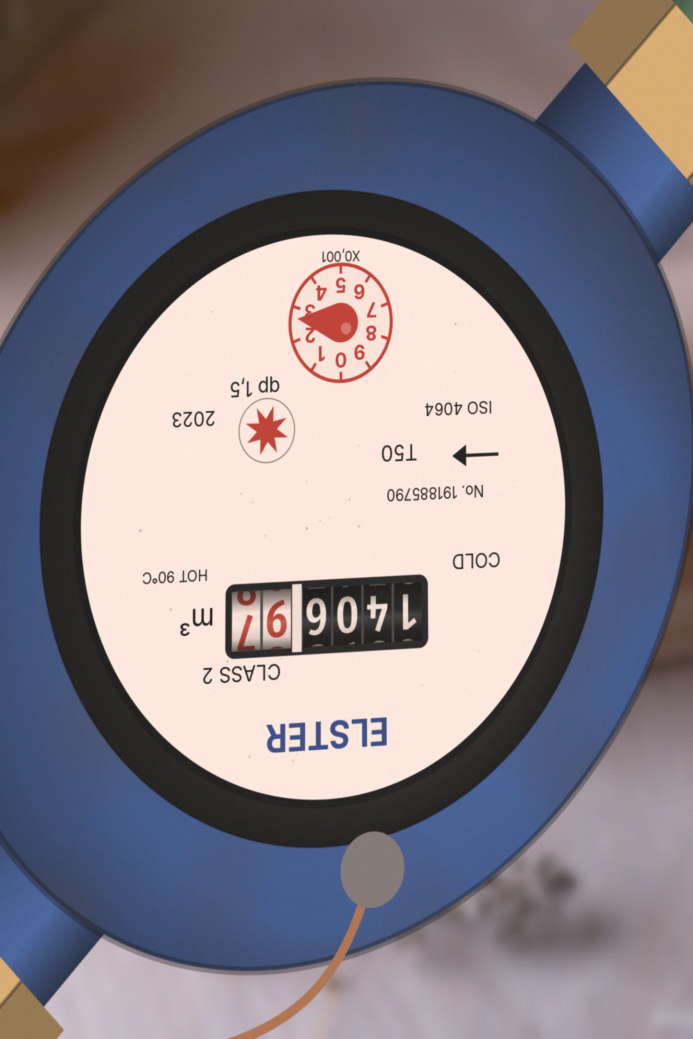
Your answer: 1406.972 m³
